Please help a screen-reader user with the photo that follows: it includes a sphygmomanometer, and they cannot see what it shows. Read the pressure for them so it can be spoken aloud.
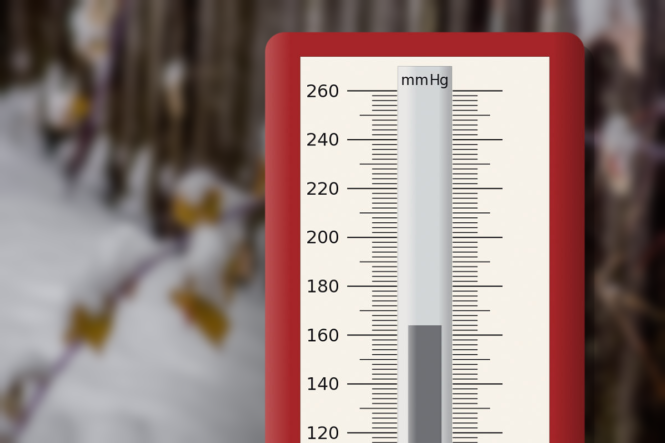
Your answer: 164 mmHg
